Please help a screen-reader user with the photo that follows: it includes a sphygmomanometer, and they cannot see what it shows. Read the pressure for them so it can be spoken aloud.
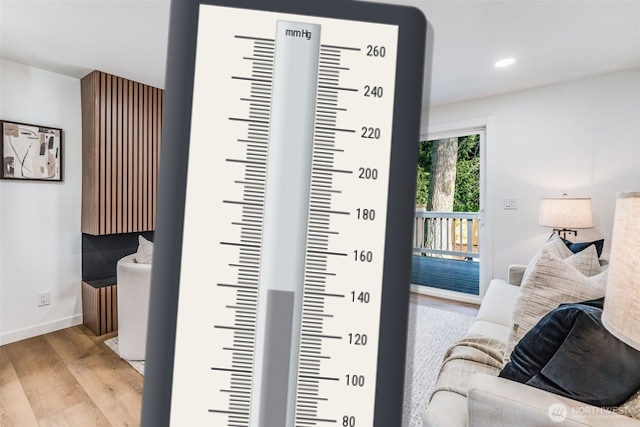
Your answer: 140 mmHg
